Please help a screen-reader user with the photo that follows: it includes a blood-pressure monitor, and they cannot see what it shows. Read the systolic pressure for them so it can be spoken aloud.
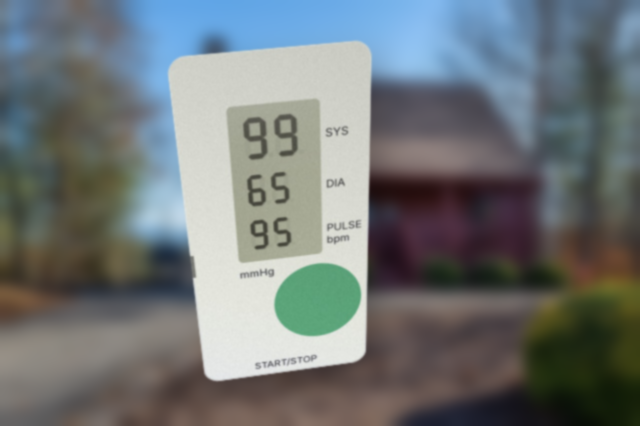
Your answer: 99 mmHg
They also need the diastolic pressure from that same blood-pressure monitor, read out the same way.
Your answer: 65 mmHg
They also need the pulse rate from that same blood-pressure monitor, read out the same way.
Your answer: 95 bpm
